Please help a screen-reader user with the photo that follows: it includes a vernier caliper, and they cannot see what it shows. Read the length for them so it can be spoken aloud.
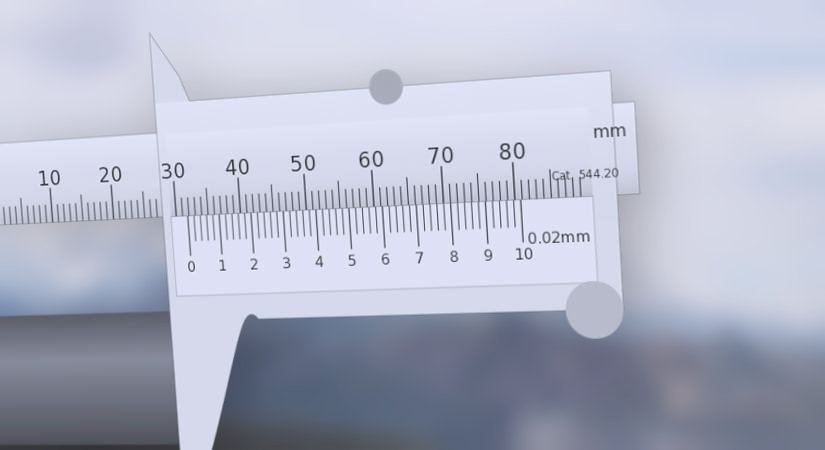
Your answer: 31.8 mm
